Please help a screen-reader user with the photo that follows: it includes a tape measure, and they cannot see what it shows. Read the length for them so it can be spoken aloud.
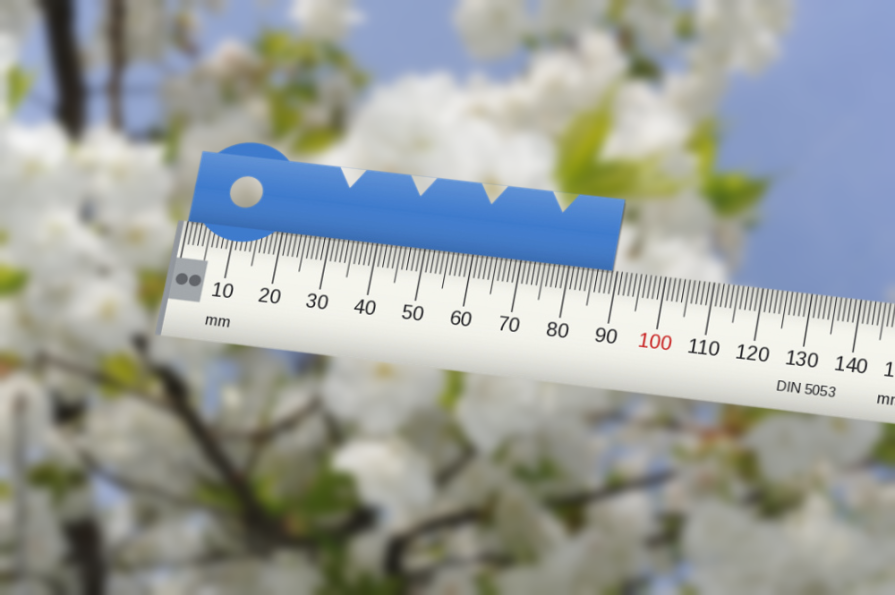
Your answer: 89 mm
